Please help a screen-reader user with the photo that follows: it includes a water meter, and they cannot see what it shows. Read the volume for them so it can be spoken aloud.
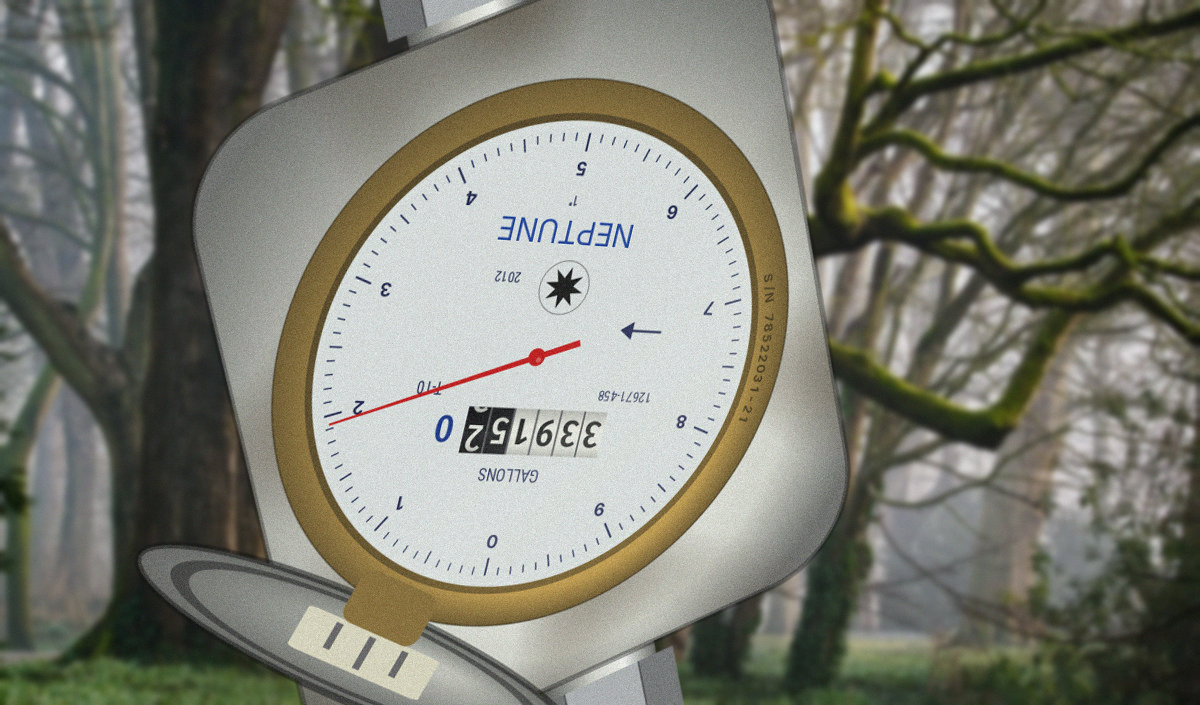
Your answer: 3391521.9 gal
